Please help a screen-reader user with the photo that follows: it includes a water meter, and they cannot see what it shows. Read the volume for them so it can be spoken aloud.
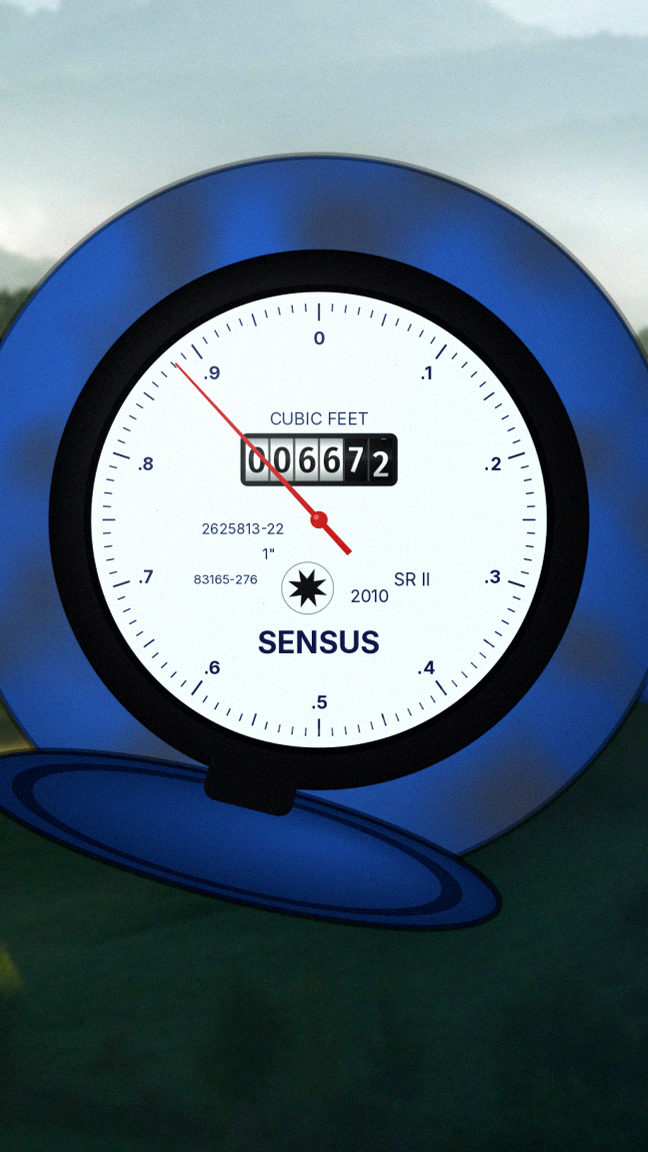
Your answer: 6671.88 ft³
